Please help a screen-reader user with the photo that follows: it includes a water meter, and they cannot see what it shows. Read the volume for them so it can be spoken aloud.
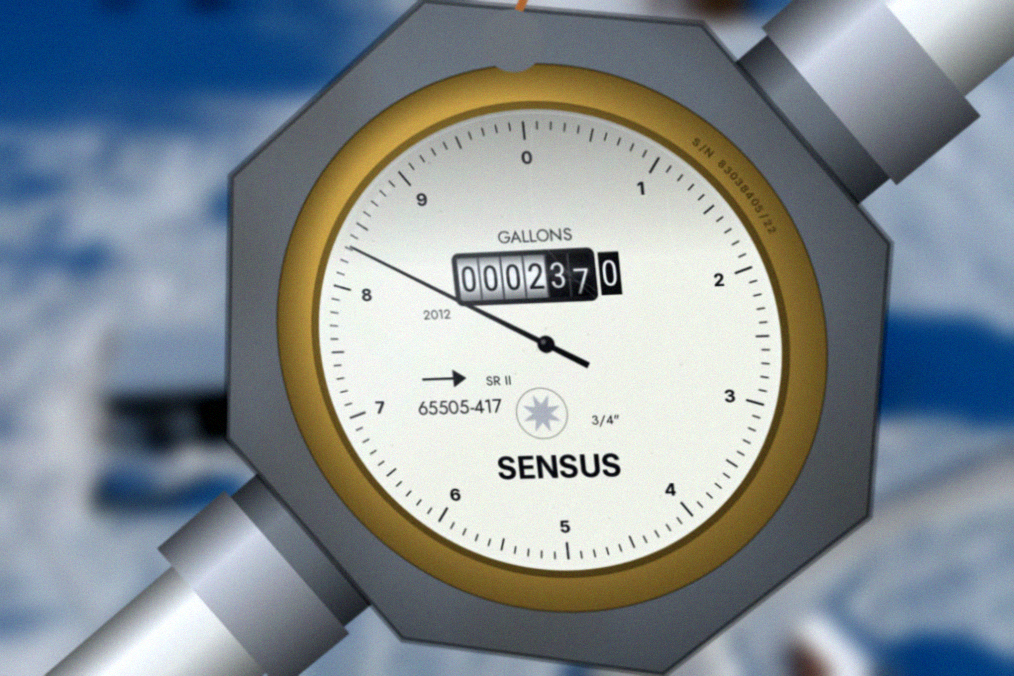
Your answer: 2368.3 gal
